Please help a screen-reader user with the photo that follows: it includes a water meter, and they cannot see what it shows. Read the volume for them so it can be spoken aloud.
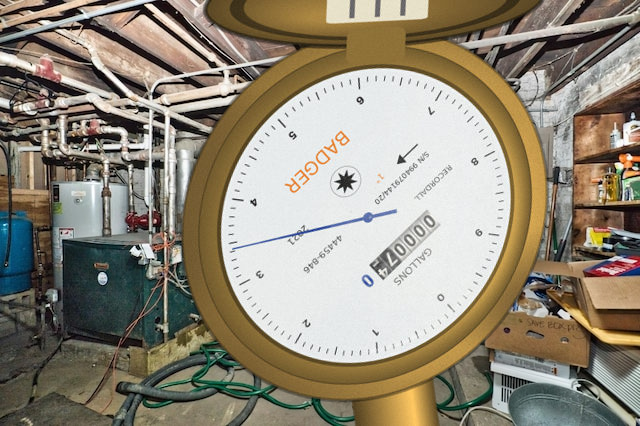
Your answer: 743.4 gal
